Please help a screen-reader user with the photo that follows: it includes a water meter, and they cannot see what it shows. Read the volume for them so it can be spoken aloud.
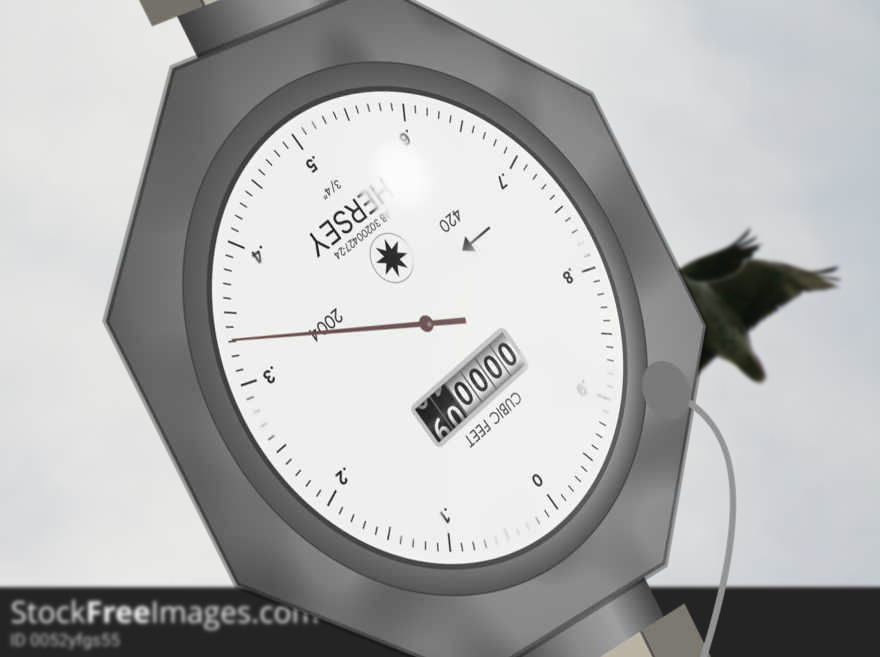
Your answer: 9.33 ft³
